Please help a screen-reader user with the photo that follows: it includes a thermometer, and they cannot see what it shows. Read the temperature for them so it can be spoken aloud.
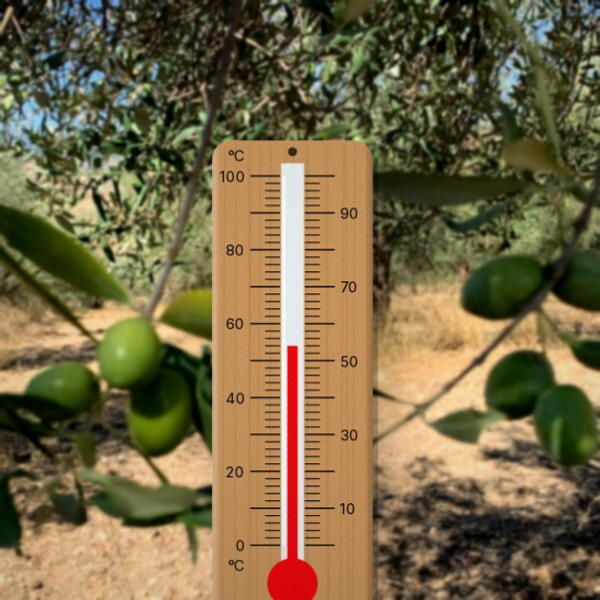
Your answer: 54 °C
